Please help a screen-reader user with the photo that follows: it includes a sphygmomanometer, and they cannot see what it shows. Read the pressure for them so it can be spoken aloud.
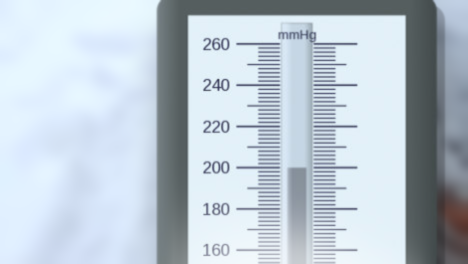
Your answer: 200 mmHg
